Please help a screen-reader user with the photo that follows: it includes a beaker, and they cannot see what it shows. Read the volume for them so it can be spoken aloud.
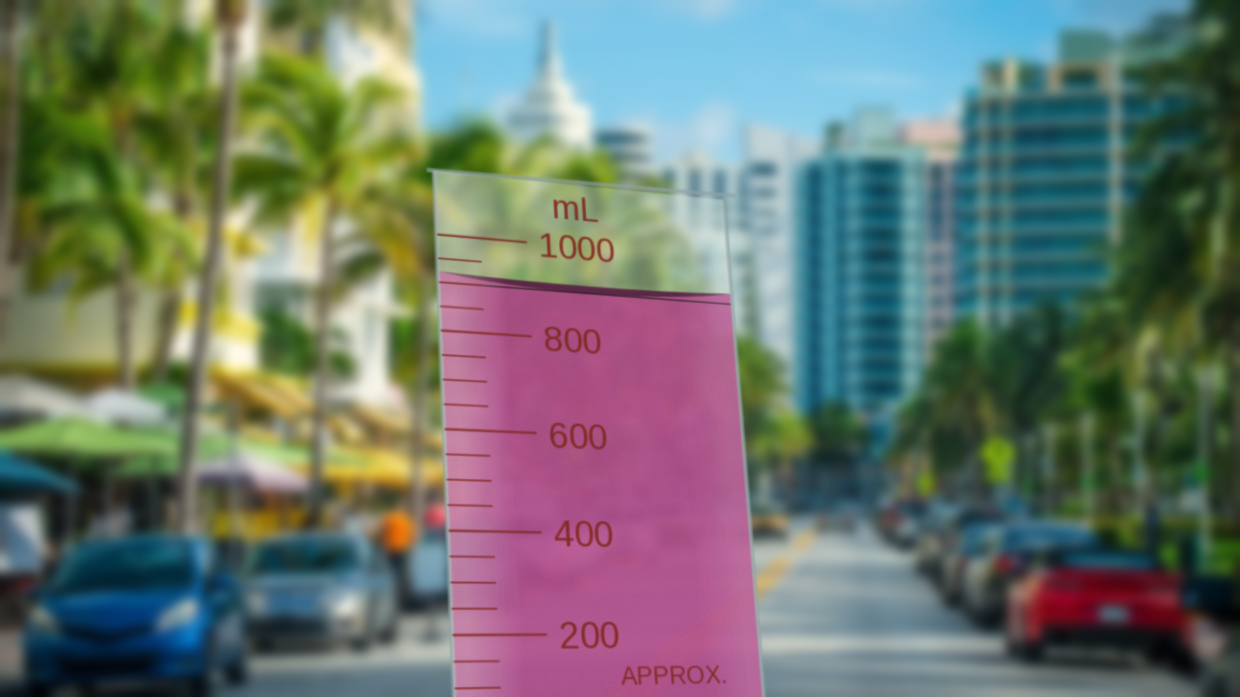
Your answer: 900 mL
